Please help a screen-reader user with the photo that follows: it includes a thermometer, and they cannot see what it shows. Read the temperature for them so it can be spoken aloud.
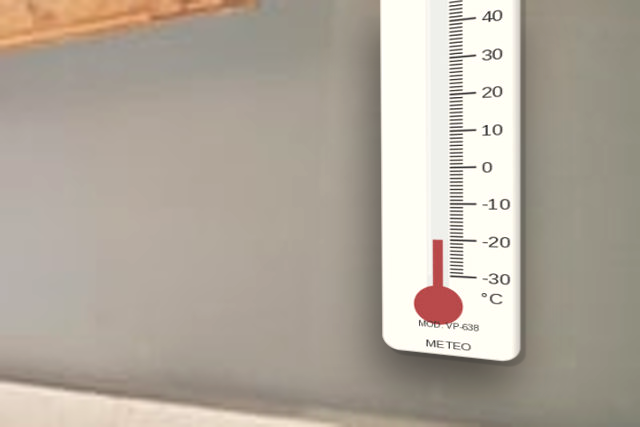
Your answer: -20 °C
